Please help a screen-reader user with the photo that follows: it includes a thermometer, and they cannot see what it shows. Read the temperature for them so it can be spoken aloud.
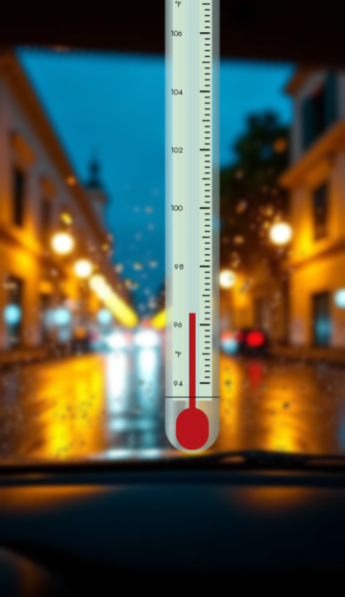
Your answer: 96.4 °F
